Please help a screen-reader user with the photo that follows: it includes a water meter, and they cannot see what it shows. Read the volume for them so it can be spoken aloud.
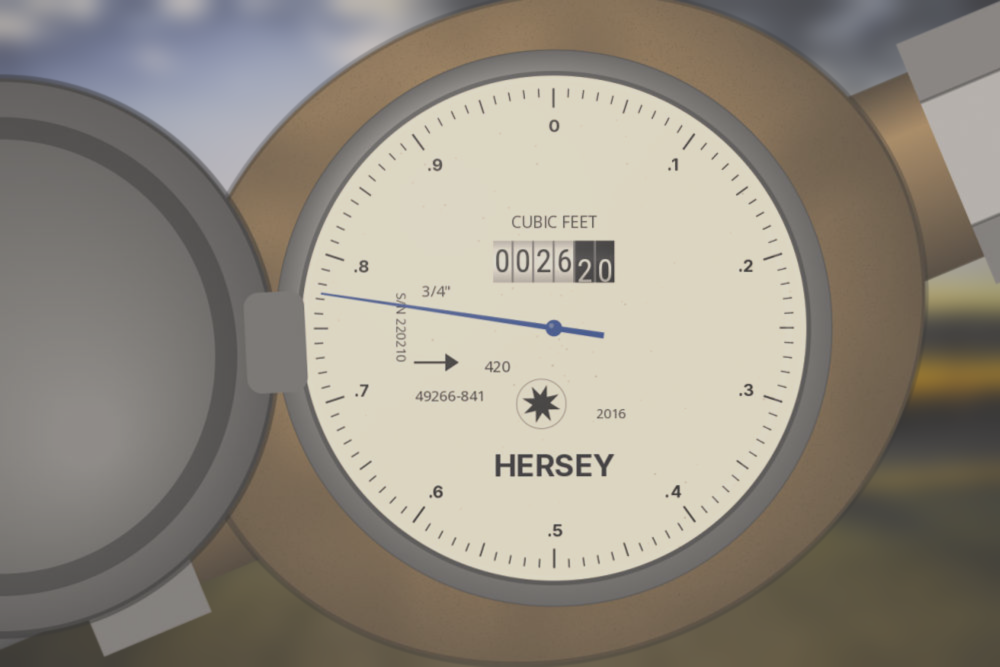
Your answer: 2619.77 ft³
